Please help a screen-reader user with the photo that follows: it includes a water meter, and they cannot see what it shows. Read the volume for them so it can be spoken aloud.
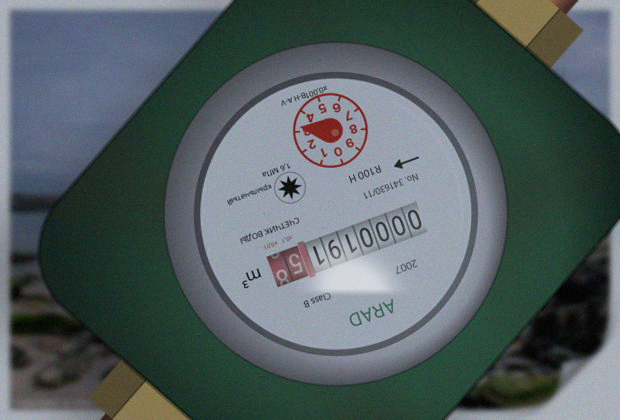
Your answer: 191.583 m³
